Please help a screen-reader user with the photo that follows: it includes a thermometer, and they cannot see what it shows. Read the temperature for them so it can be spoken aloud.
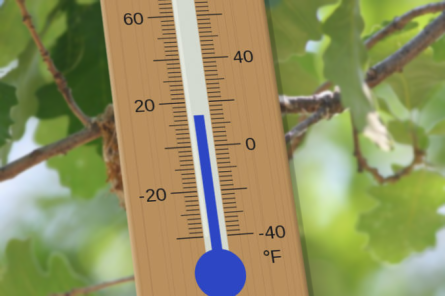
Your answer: 14 °F
